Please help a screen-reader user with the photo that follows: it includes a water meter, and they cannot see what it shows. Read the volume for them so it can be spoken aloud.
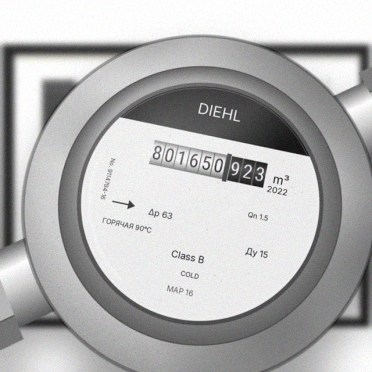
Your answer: 801650.923 m³
